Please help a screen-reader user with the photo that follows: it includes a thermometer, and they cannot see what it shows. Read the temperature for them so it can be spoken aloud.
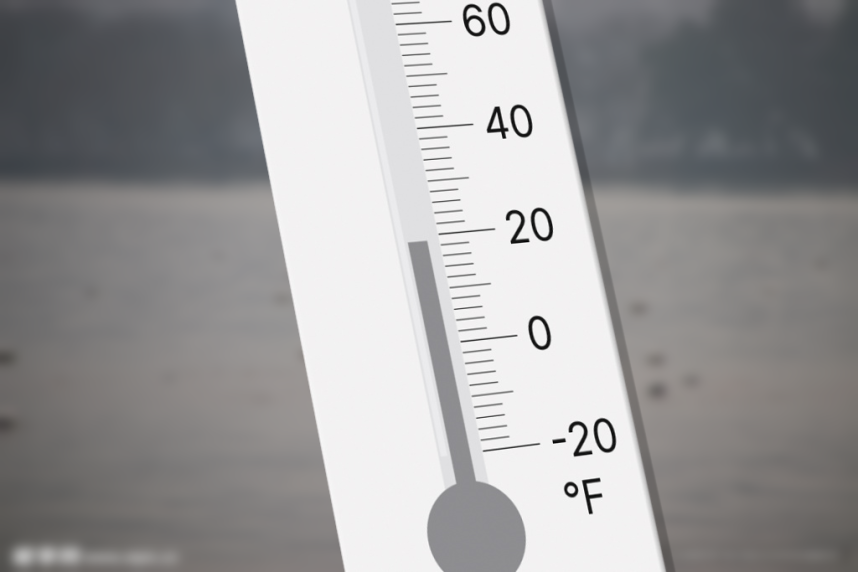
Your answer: 19 °F
